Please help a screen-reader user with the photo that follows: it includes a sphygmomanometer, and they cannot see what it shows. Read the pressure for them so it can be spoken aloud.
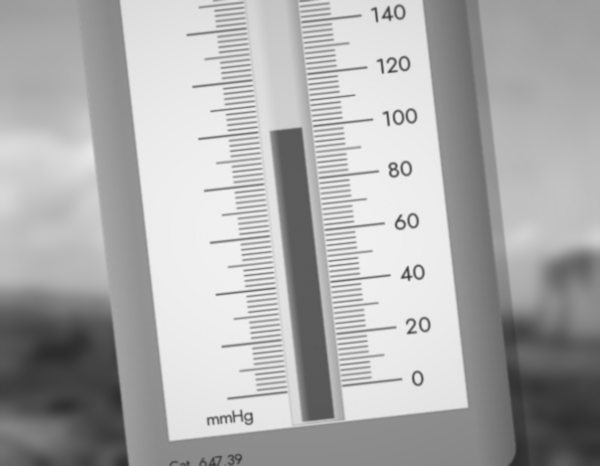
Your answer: 100 mmHg
